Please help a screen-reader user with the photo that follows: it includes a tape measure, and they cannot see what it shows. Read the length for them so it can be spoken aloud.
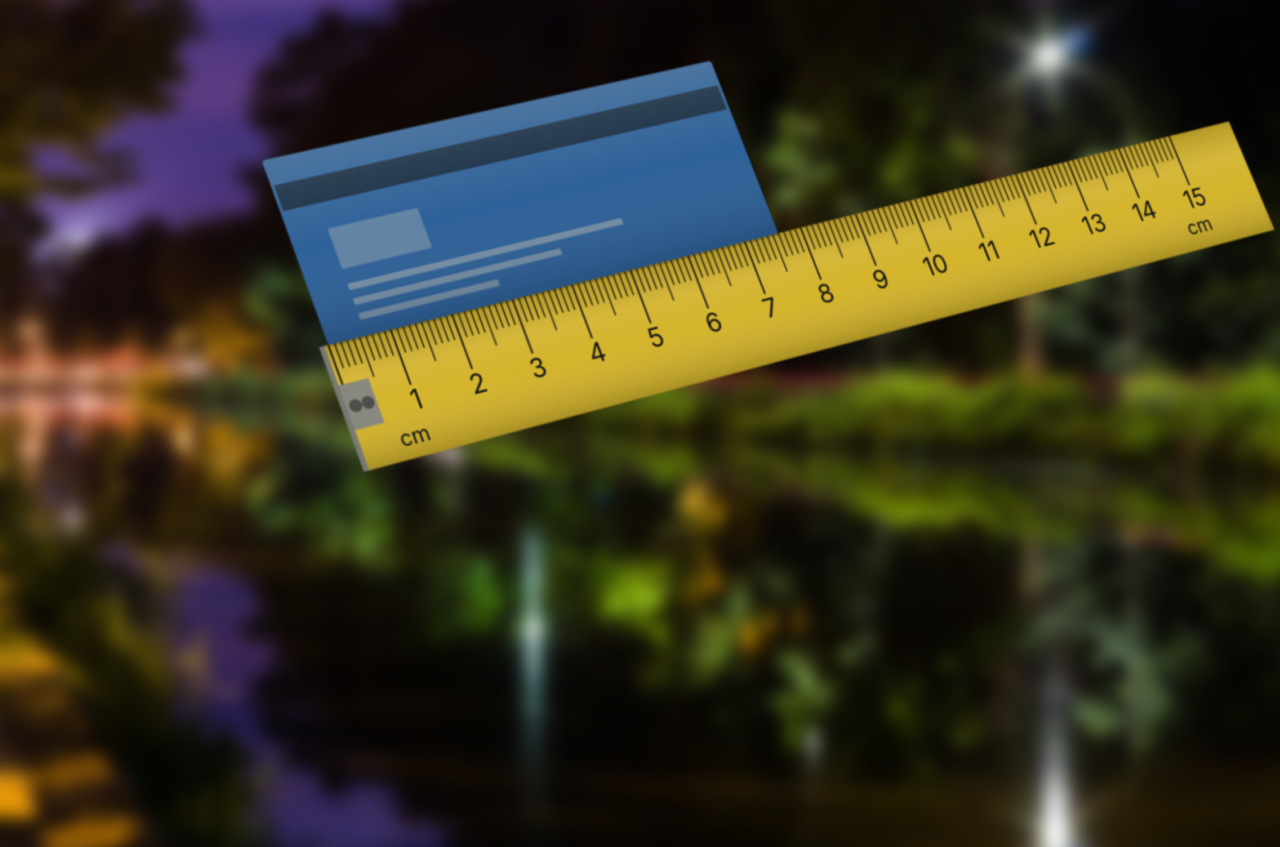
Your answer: 7.6 cm
